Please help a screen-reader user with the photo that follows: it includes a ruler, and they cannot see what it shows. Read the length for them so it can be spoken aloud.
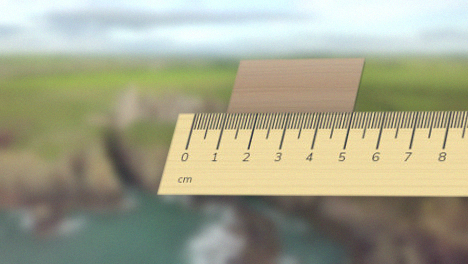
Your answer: 4 cm
